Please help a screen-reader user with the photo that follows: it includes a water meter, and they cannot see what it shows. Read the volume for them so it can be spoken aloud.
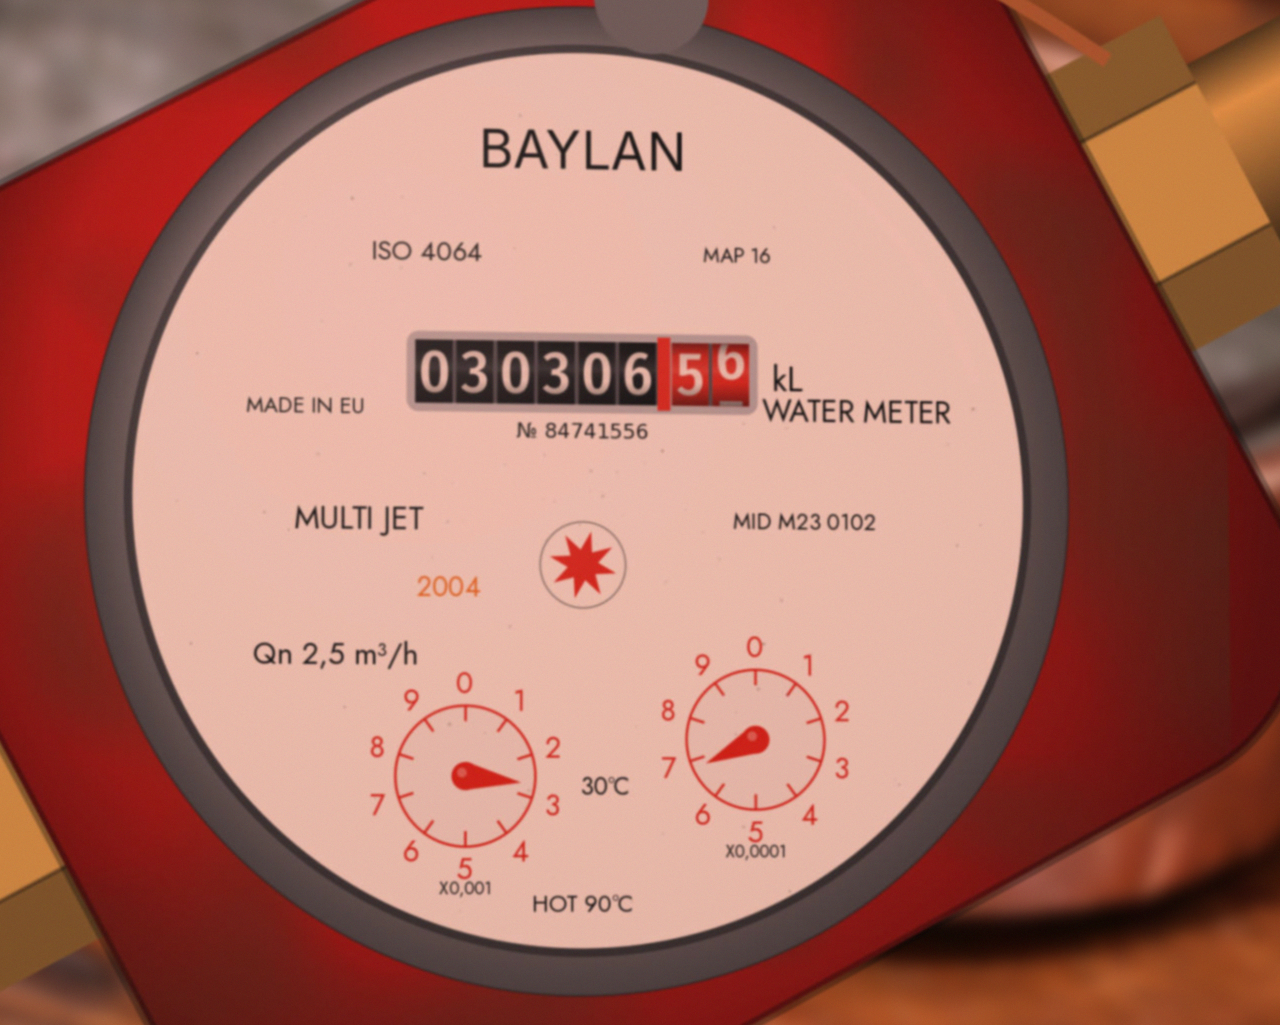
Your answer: 30306.5626 kL
